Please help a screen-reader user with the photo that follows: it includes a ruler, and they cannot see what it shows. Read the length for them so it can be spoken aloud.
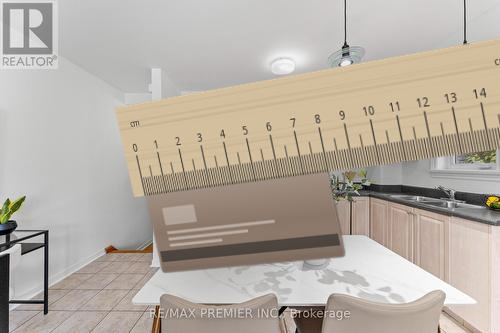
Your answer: 8 cm
